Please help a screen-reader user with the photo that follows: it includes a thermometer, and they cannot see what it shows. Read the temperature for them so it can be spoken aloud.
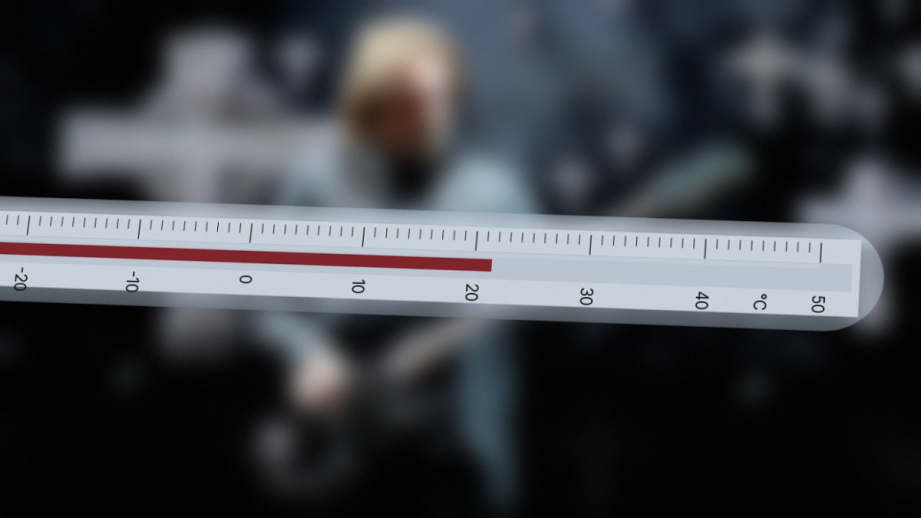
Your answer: 21.5 °C
